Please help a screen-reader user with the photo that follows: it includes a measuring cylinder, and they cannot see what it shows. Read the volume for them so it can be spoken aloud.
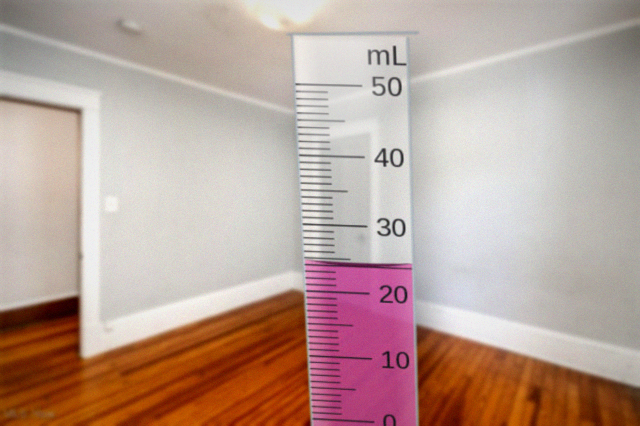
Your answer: 24 mL
